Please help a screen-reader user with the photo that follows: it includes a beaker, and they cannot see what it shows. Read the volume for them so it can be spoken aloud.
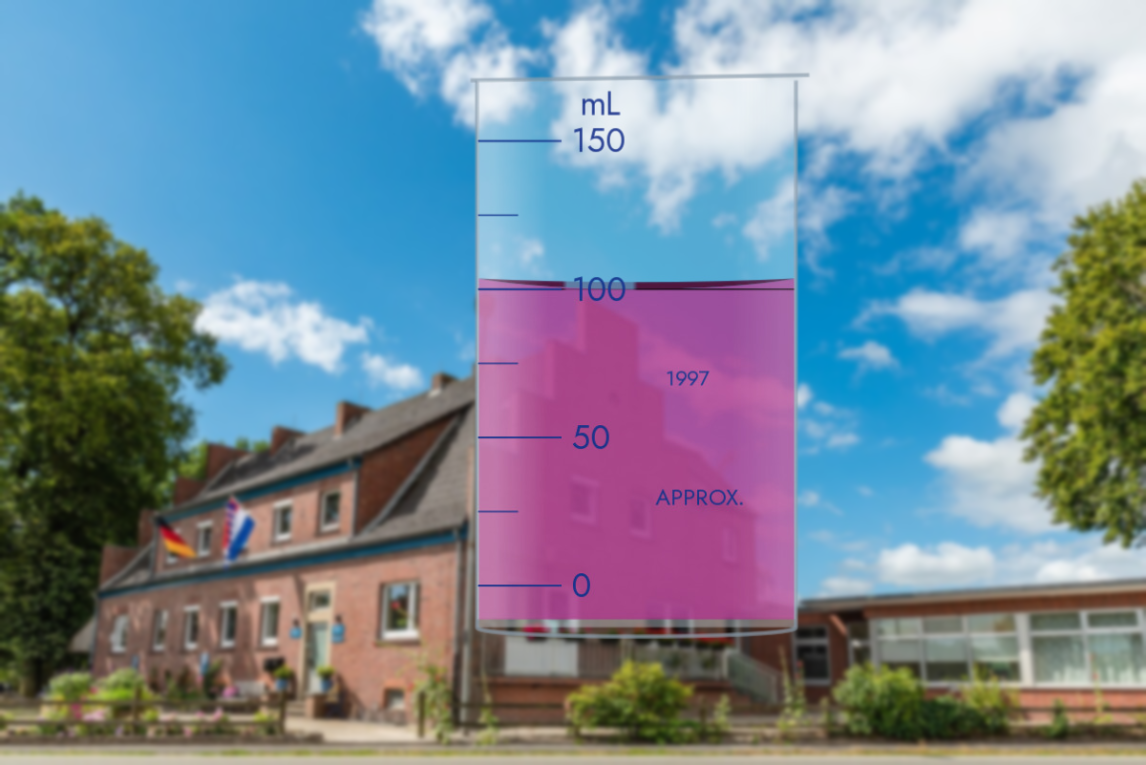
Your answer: 100 mL
